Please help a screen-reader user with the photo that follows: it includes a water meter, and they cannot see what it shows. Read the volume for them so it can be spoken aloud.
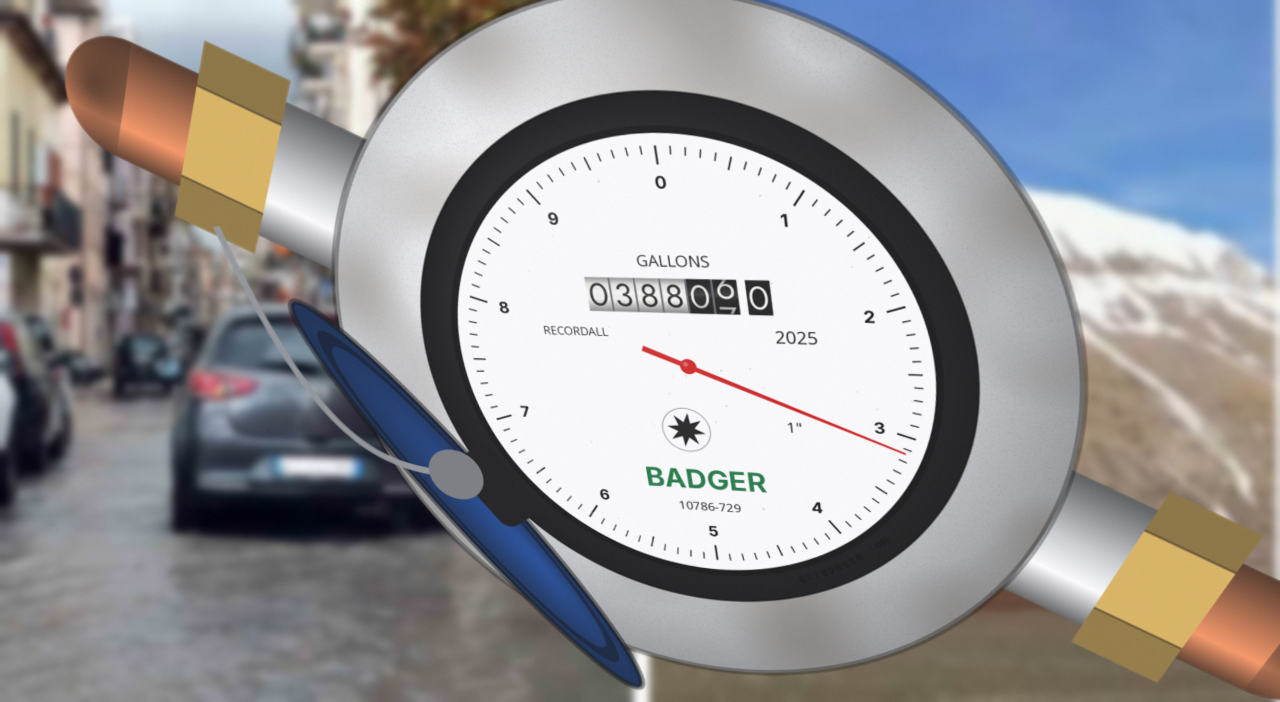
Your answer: 388063.1 gal
